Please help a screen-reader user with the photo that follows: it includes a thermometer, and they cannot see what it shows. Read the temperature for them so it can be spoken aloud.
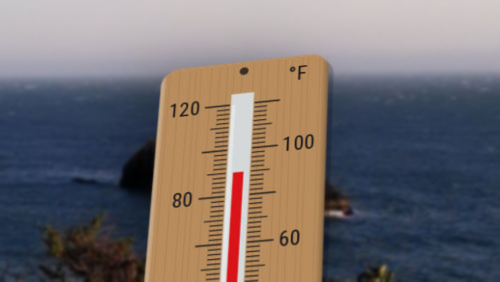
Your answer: 90 °F
